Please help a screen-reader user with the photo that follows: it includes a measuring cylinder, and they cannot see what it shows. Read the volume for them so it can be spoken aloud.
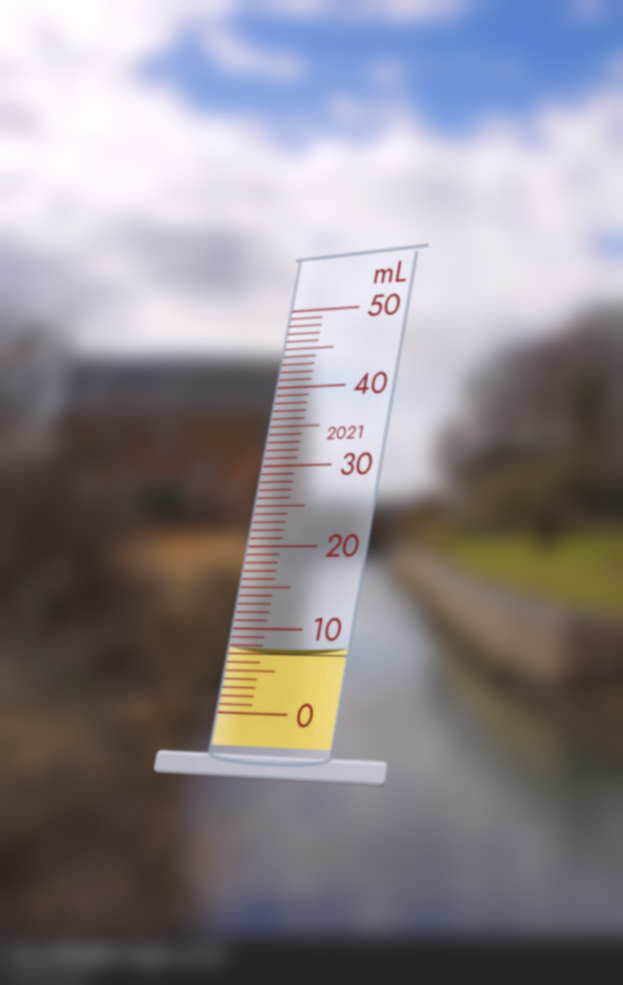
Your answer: 7 mL
